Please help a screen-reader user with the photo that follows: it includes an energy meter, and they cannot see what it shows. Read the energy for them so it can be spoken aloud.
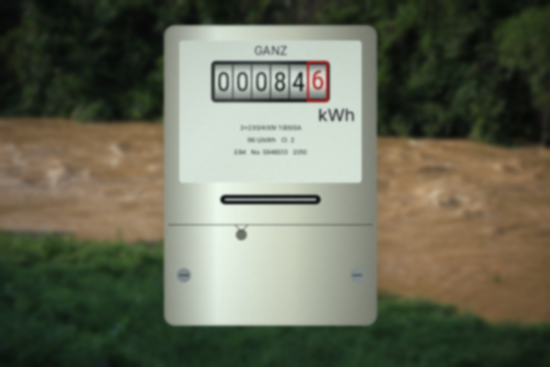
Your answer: 84.6 kWh
